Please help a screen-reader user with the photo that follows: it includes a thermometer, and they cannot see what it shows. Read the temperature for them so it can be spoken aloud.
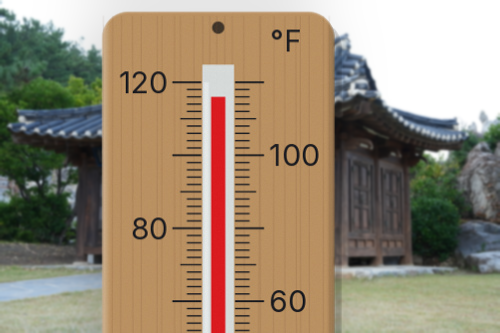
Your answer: 116 °F
